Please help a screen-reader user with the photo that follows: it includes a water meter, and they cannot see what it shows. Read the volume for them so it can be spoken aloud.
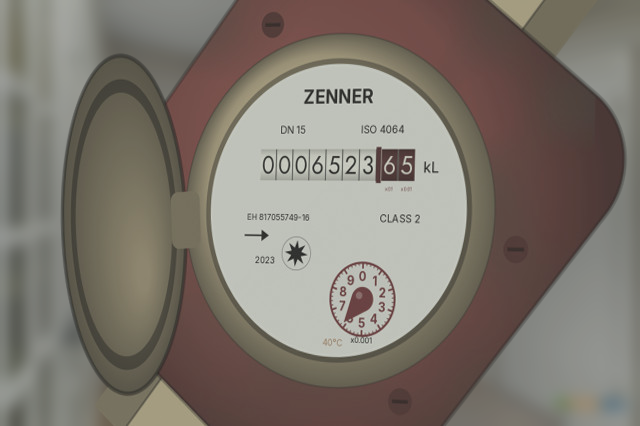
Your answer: 6523.656 kL
